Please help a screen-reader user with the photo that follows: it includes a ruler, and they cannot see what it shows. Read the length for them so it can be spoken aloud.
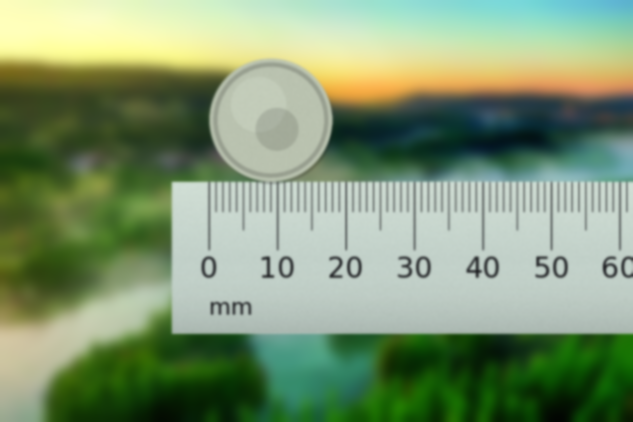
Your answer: 18 mm
